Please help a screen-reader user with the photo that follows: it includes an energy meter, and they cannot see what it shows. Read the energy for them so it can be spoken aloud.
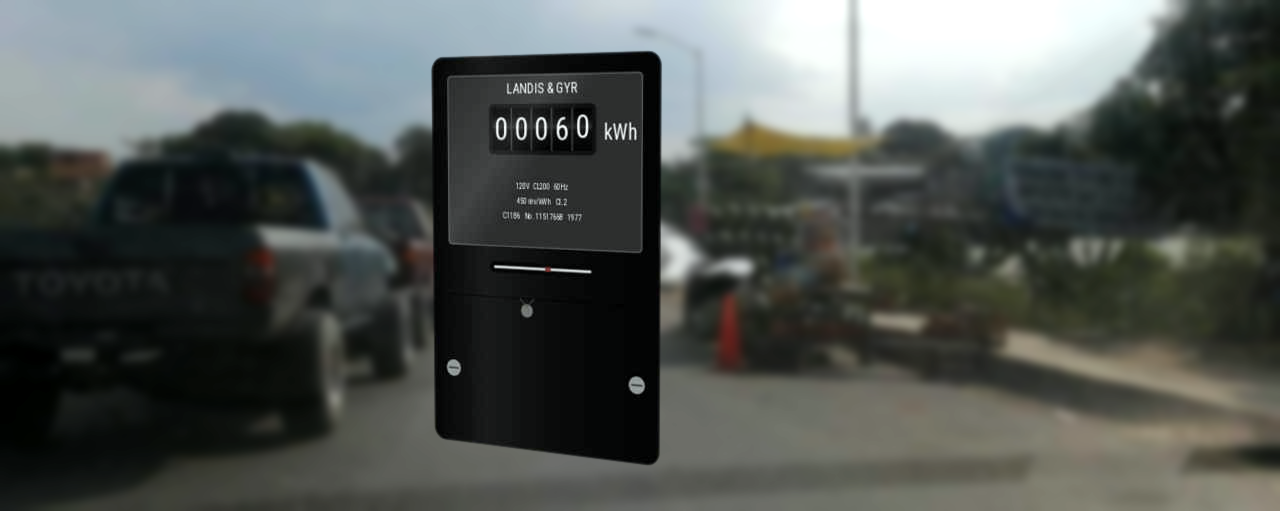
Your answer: 60 kWh
